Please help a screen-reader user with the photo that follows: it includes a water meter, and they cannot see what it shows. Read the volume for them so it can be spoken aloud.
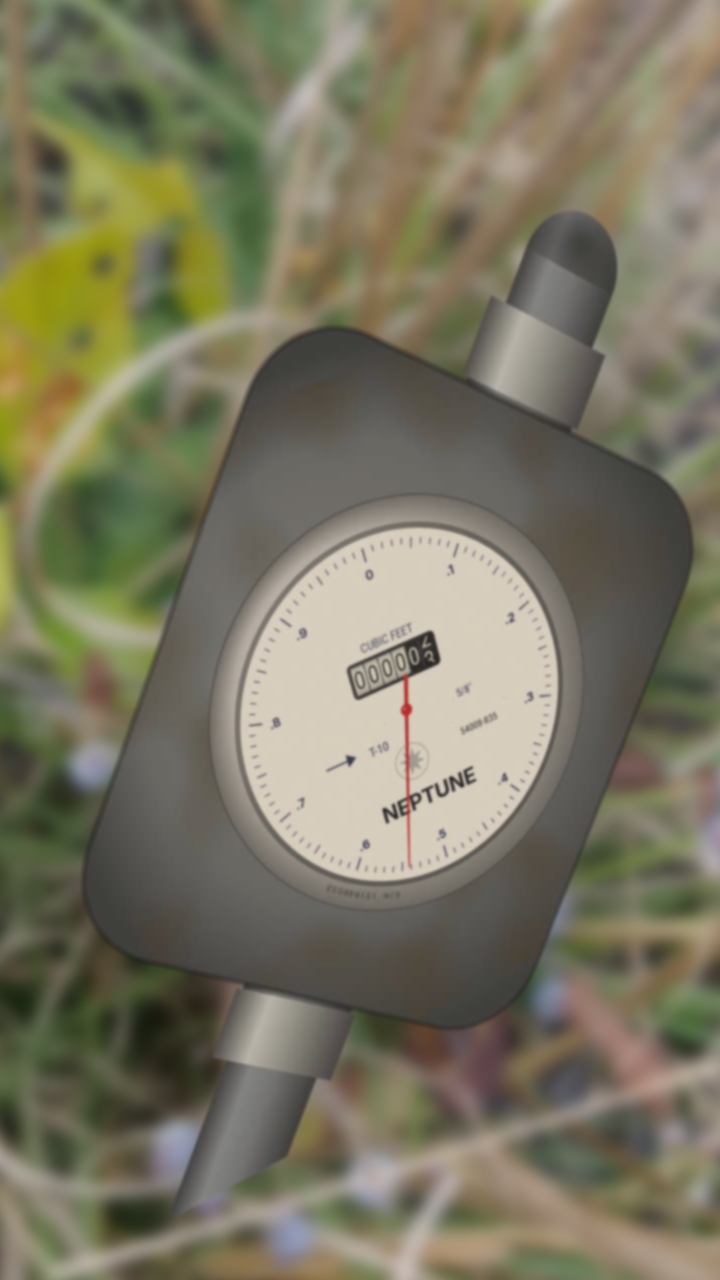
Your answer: 2.54 ft³
